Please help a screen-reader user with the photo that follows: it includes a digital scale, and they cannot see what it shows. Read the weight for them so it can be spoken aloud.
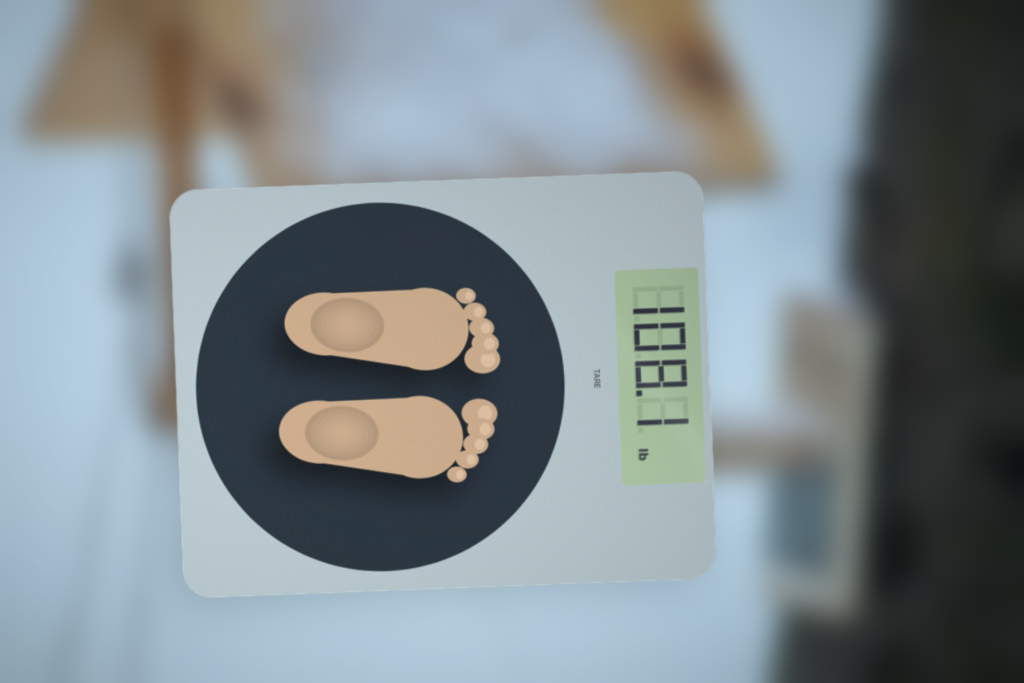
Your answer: 108.1 lb
